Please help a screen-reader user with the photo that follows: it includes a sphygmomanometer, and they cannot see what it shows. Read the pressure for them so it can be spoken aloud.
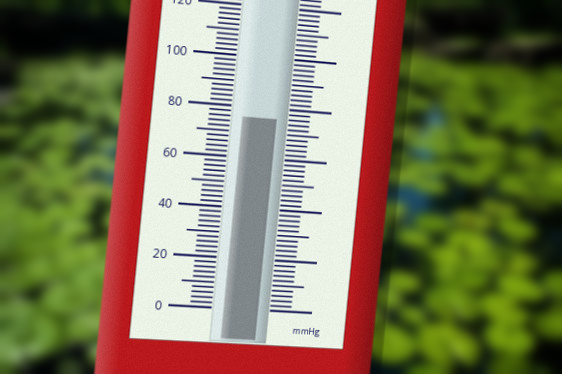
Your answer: 76 mmHg
